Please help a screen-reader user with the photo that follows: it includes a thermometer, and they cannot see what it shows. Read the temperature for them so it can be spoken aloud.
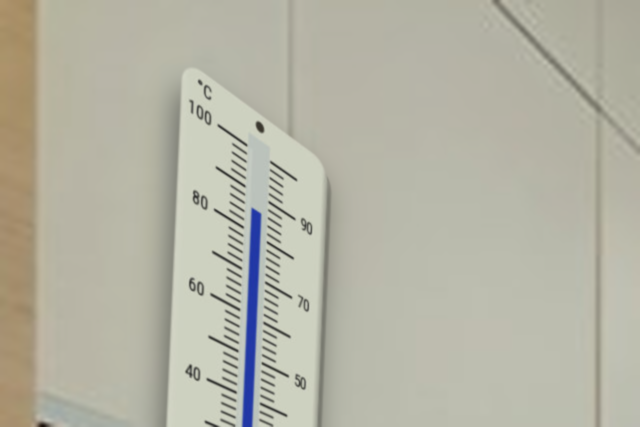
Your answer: 86 °C
